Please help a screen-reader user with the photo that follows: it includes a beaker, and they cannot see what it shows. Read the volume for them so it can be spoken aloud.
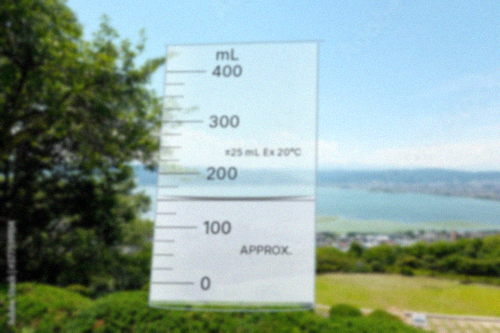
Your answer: 150 mL
